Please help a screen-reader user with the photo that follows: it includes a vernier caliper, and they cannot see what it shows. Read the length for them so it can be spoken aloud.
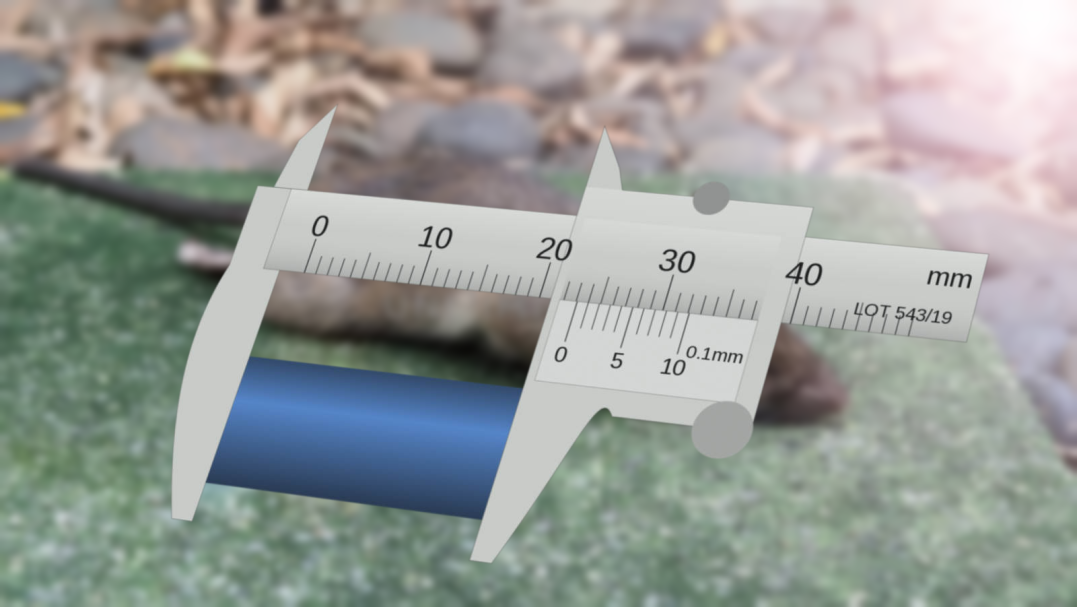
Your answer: 23.1 mm
